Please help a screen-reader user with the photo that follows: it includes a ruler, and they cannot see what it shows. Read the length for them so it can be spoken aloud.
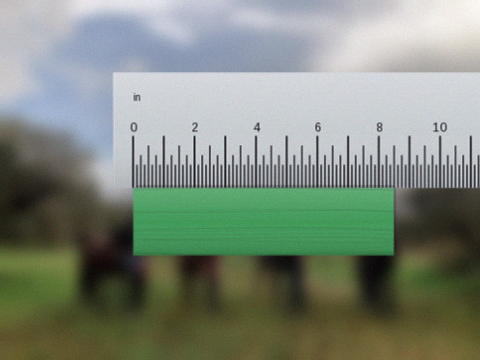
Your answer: 8.5 in
